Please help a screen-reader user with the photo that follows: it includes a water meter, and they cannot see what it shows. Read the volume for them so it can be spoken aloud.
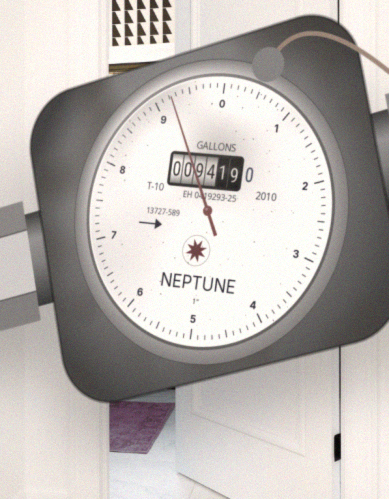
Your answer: 94189.2 gal
